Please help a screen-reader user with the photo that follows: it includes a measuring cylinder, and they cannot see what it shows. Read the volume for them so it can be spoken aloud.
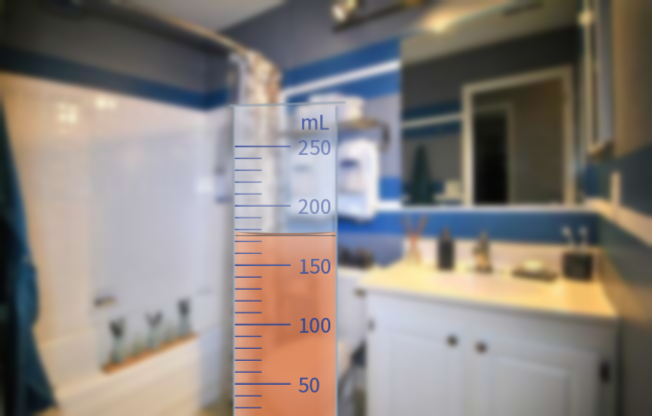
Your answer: 175 mL
